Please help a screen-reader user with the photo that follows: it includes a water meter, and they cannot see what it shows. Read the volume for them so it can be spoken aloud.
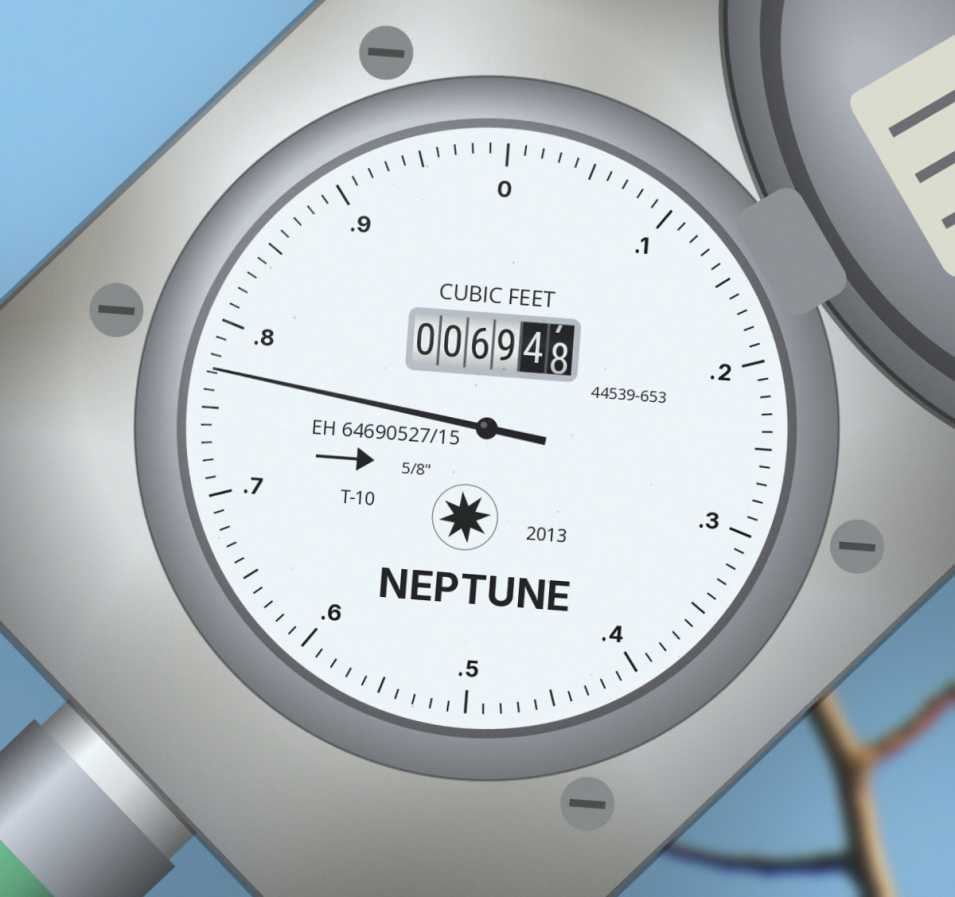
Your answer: 6947.77 ft³
